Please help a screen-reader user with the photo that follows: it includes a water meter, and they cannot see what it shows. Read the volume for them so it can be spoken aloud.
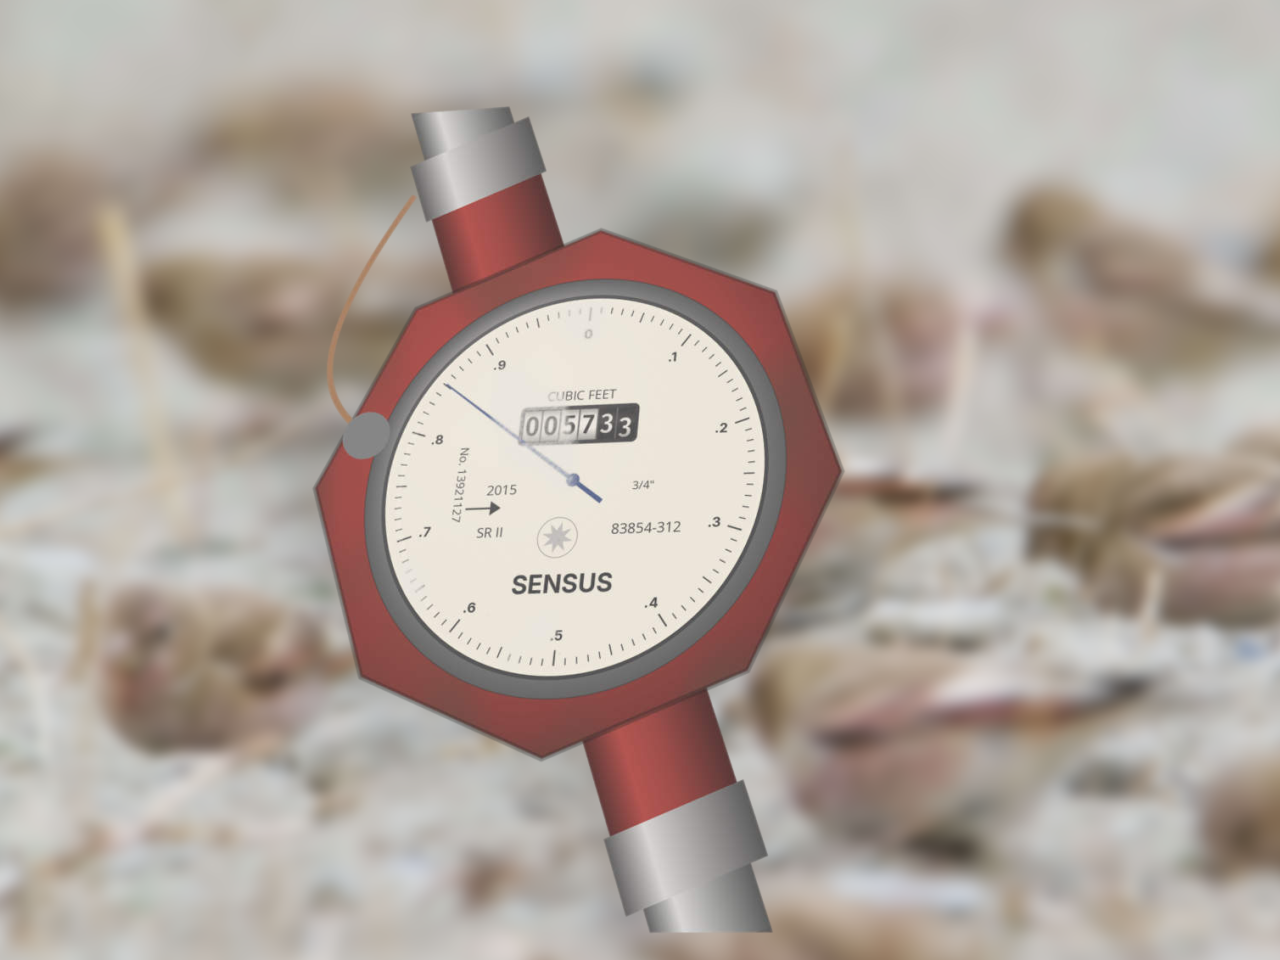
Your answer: 5732.85 ft³
